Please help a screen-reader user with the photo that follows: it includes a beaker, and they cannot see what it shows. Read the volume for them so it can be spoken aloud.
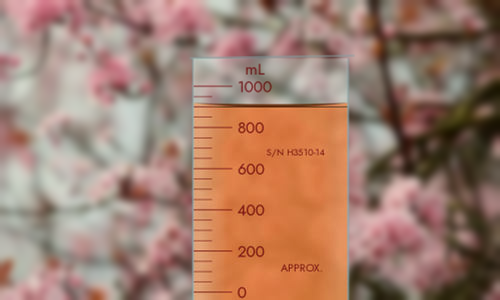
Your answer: 900 mL
